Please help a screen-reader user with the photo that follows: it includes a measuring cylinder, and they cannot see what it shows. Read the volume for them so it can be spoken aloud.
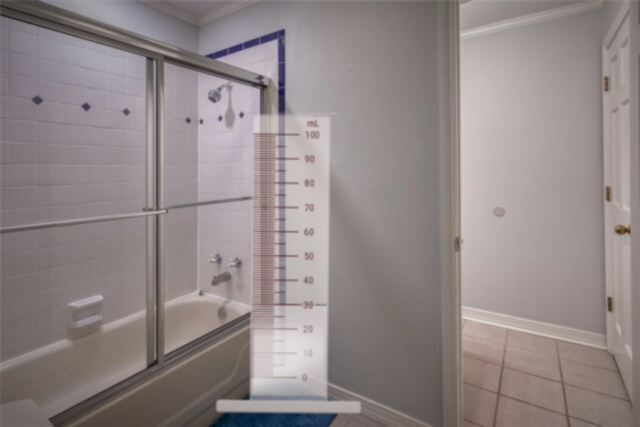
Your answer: 30 mL
